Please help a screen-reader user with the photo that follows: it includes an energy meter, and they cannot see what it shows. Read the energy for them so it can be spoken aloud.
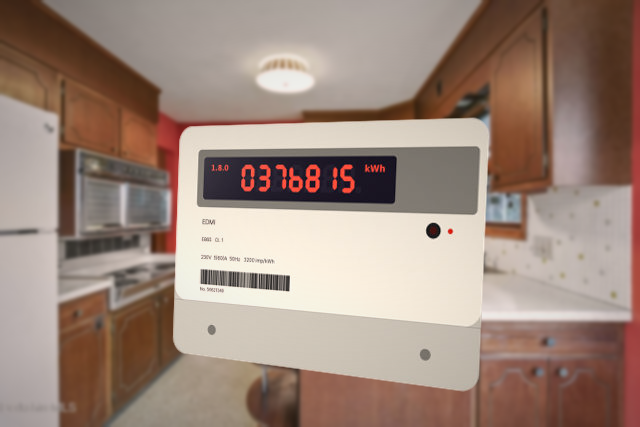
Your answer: 376815 kWh
